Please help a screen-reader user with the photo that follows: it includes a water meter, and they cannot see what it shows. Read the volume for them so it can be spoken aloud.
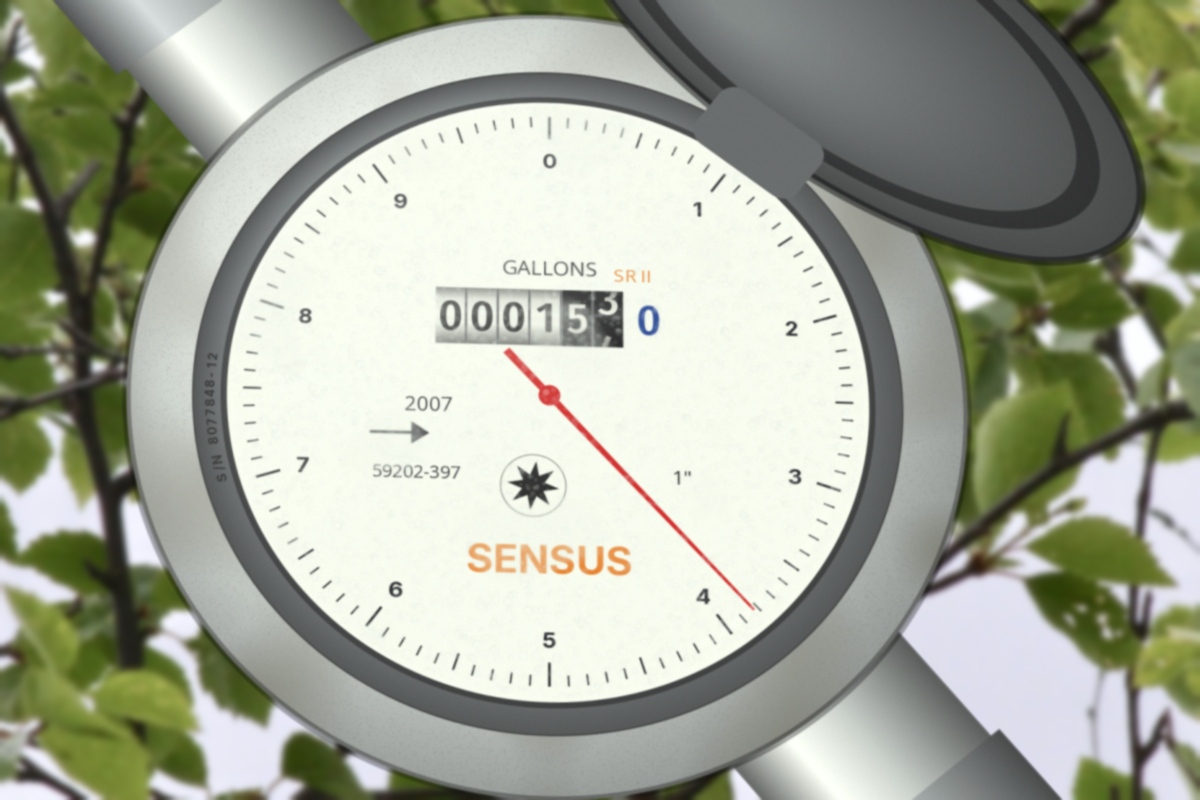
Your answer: 1533.8 gal
